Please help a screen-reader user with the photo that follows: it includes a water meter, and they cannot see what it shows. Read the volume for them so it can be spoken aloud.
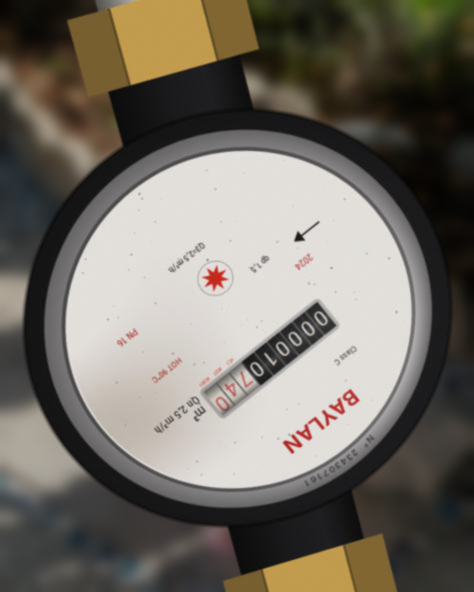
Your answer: 10.740 m³
